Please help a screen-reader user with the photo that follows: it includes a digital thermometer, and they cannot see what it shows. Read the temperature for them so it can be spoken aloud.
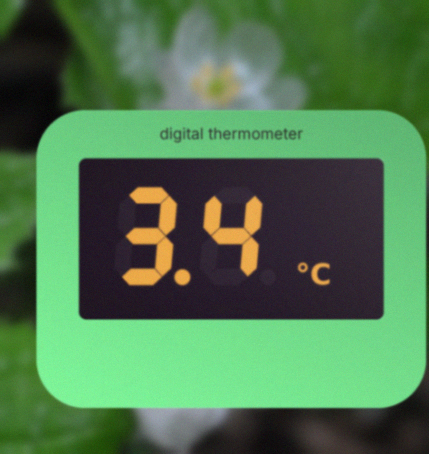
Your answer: 3.4 °C
